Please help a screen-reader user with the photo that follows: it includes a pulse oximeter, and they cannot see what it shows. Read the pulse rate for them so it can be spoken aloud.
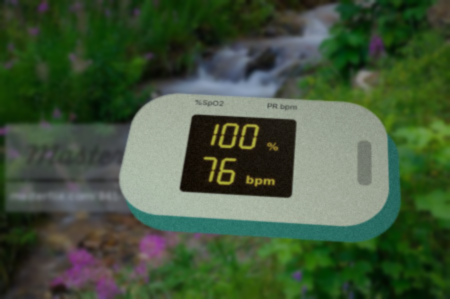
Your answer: 76 bpm
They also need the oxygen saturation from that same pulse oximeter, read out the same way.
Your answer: 100 %
